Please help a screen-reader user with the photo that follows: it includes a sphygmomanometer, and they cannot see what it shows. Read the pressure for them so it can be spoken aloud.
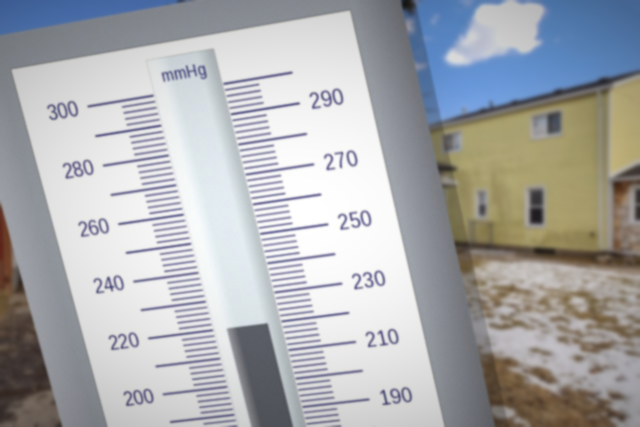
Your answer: 220 mmHg
